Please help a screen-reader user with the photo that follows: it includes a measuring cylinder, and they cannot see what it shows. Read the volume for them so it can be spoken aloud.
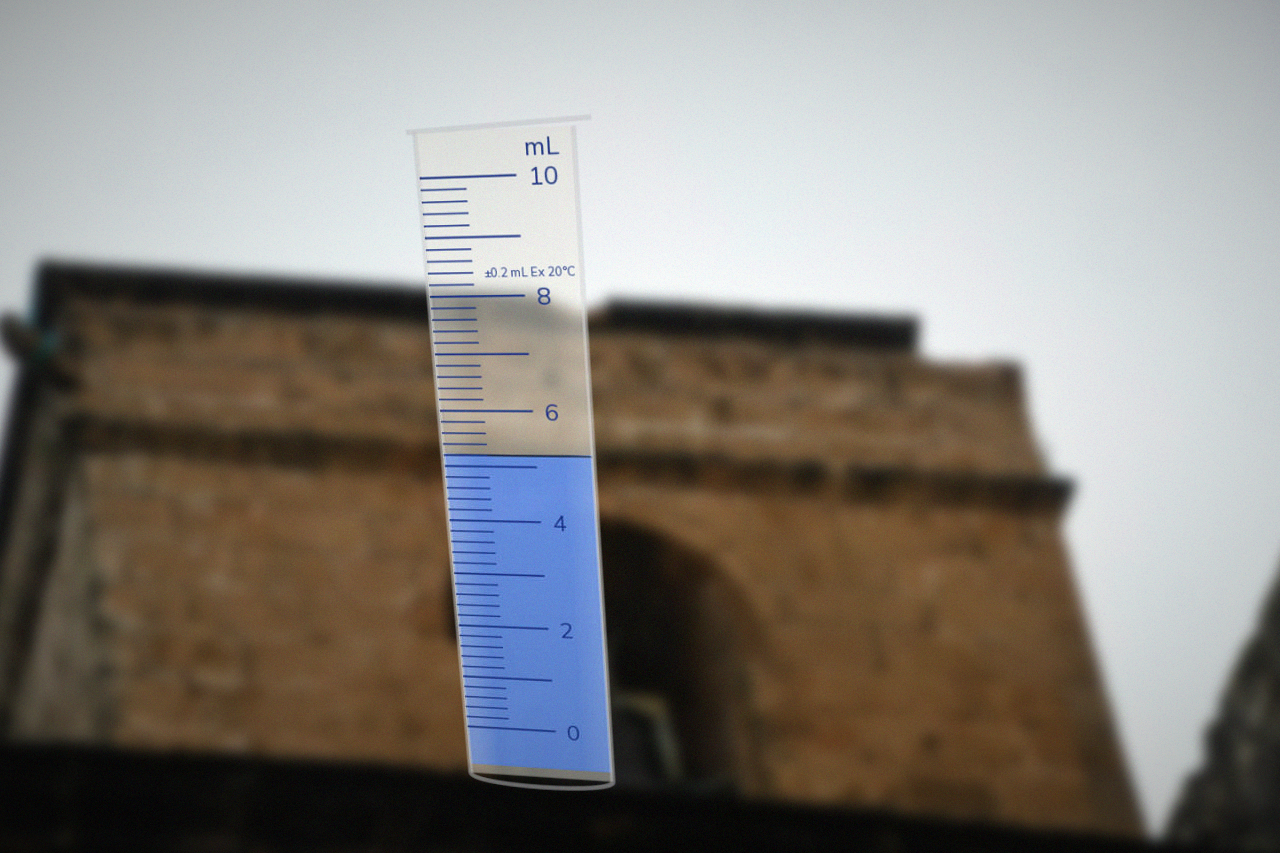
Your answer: 5.2 mL
